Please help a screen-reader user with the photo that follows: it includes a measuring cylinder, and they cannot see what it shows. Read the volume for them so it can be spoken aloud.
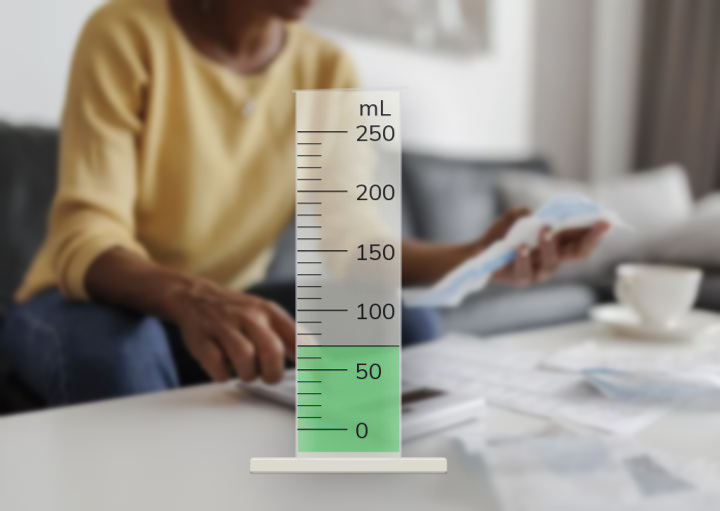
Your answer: 70 mL
